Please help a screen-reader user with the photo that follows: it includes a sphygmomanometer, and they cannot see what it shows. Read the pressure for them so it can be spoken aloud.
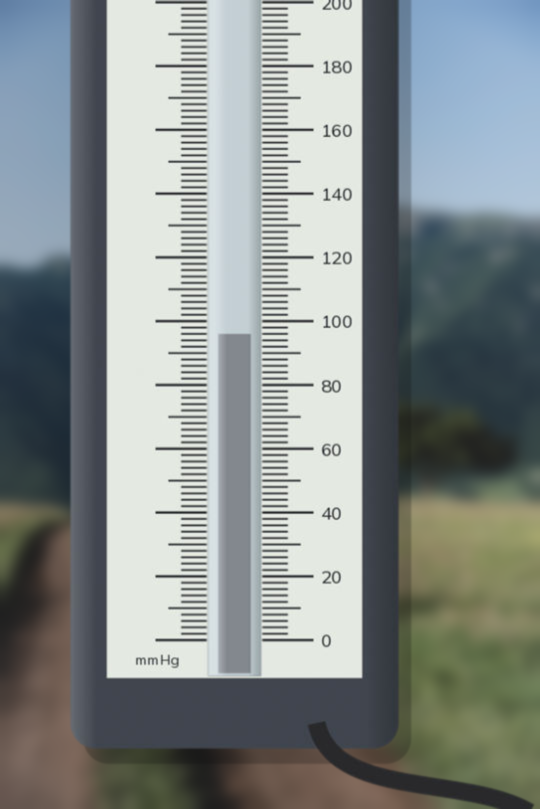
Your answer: 96 mmHg
